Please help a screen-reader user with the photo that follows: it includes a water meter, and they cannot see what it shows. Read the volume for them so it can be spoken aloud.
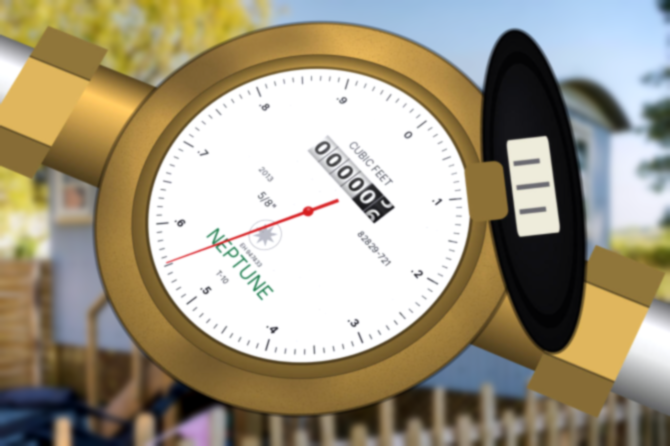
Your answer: 5.55 ft³
